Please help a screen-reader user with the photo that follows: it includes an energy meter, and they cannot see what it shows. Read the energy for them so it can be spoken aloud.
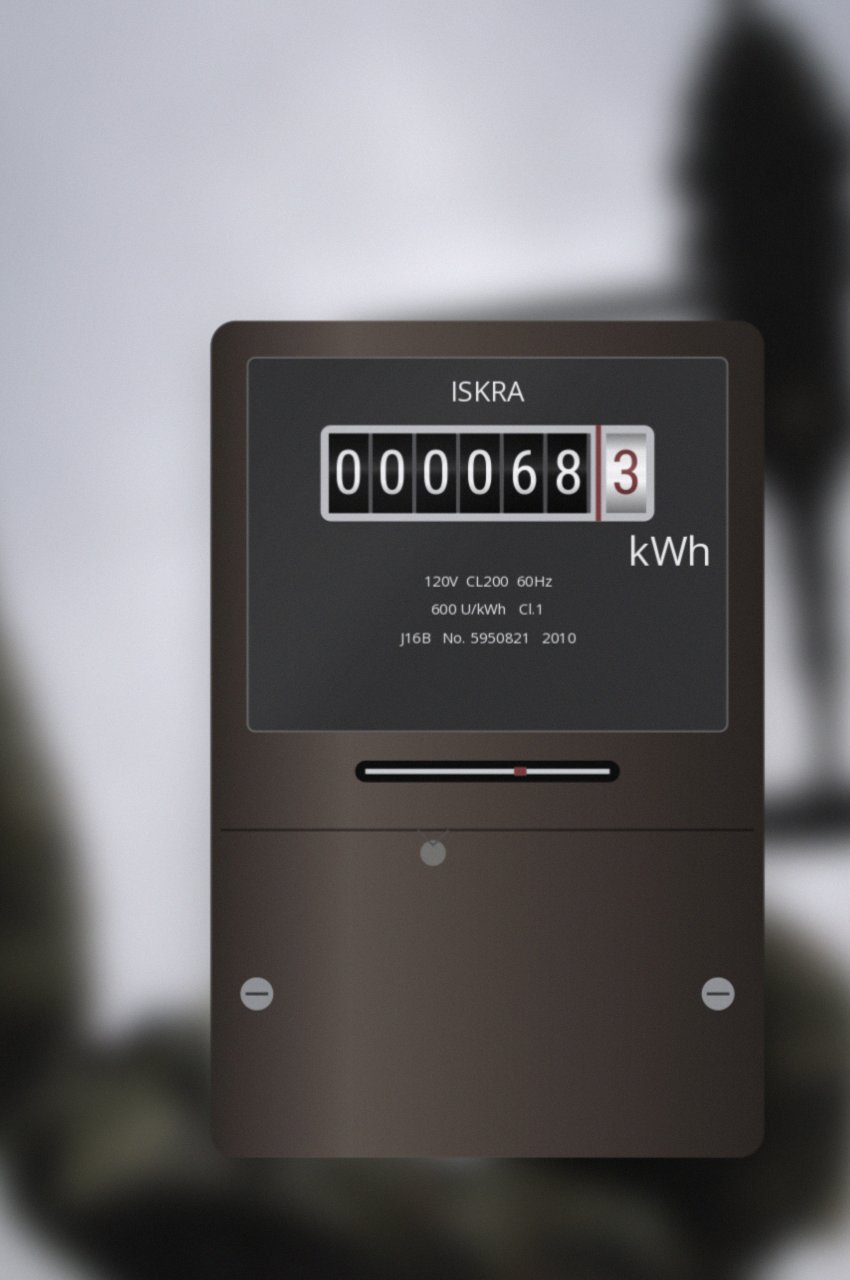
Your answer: 68.3 kWh
